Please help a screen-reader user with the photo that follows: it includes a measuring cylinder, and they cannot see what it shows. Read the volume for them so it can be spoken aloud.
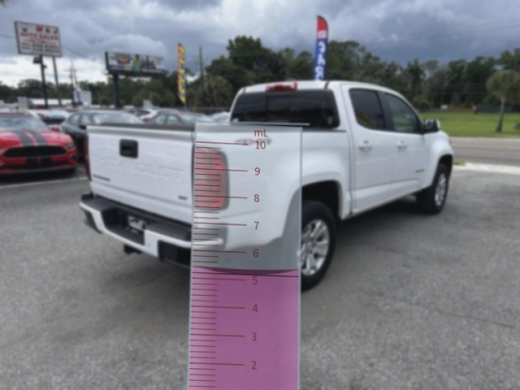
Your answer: 5.2 mL
